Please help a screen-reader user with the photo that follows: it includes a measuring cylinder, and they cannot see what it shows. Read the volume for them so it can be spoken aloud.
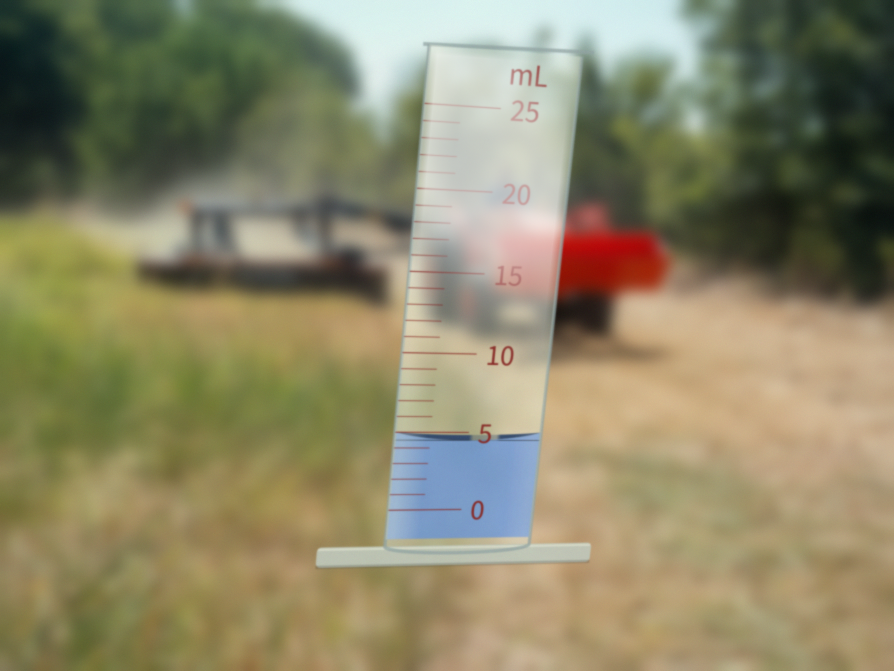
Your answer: 4.5 mL
